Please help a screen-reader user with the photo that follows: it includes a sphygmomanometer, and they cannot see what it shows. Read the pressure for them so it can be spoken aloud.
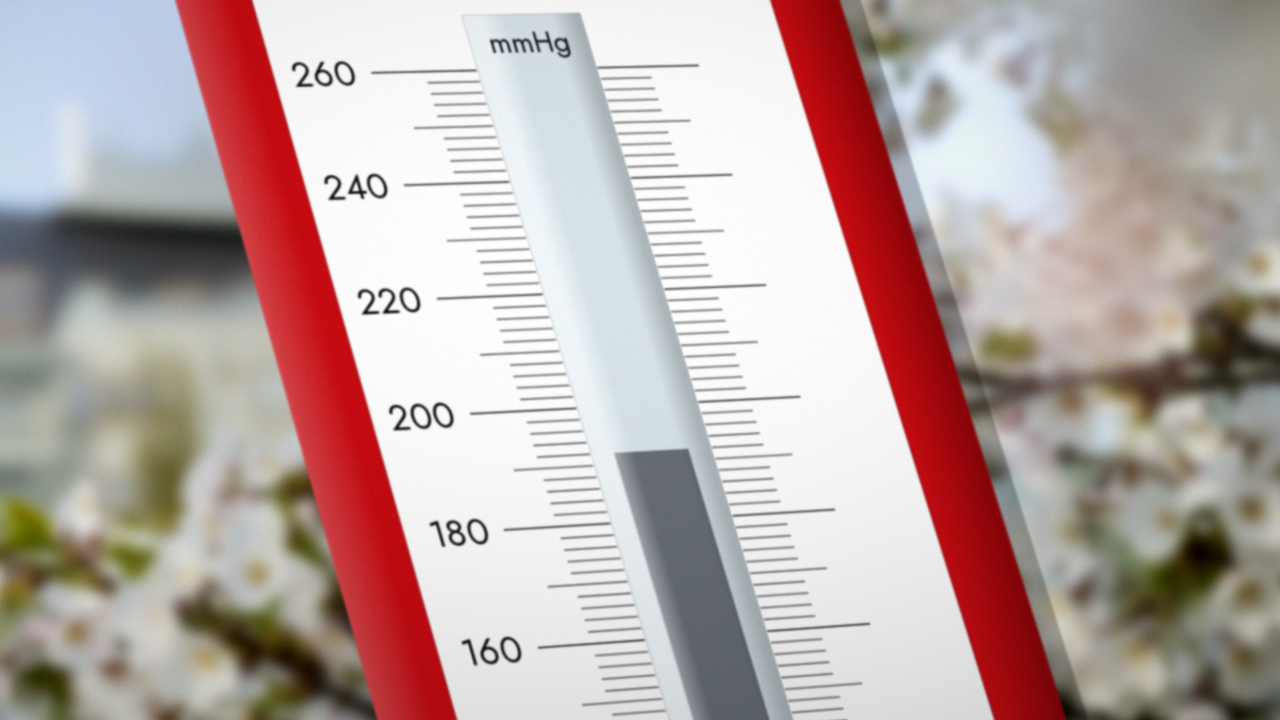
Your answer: 192 mmHg
